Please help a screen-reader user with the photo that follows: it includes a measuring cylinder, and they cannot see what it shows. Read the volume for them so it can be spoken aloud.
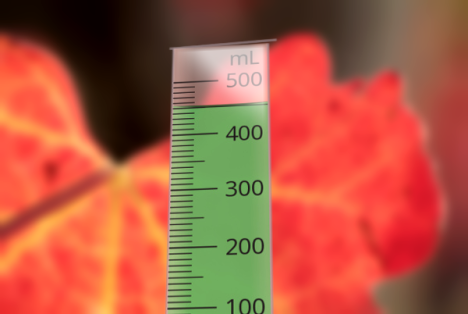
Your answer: 450 mL
